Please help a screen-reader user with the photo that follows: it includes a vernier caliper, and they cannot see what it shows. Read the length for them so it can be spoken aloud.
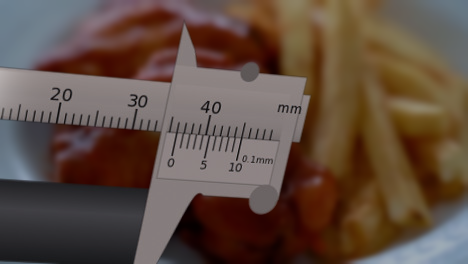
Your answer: 36.0 mm
